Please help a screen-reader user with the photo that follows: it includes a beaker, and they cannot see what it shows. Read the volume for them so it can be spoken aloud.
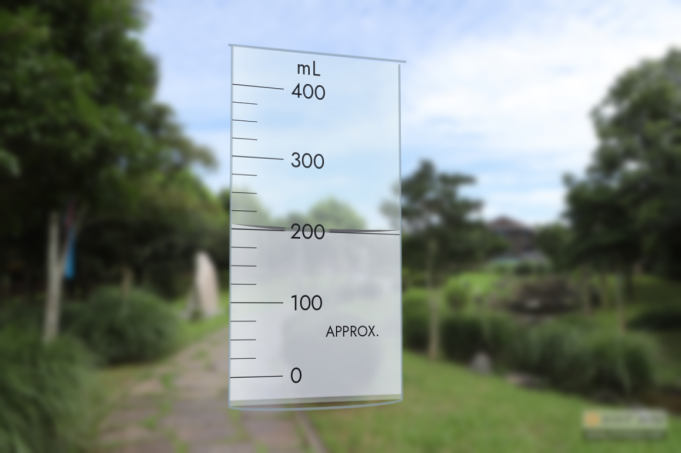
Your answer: 200 mL
